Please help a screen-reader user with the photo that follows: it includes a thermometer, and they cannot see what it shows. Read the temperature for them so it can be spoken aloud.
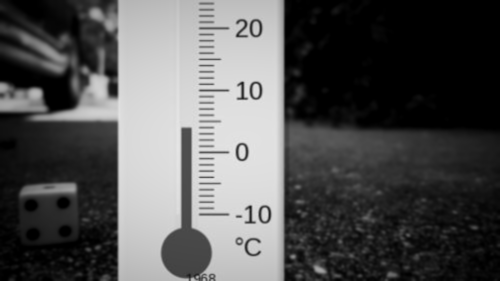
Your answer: 4 °C
